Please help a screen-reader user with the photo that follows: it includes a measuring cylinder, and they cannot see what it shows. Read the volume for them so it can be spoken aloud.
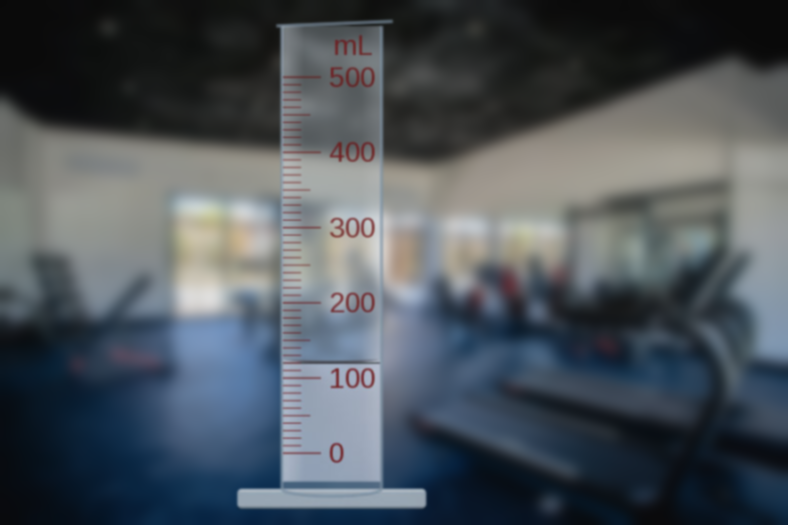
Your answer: 120 mL
